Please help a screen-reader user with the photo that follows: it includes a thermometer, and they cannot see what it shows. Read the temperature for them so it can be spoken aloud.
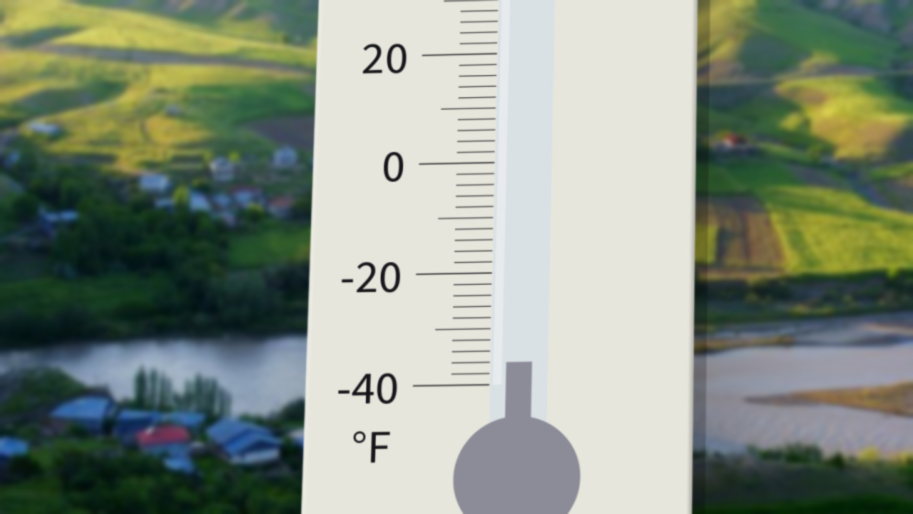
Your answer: -36 °F
